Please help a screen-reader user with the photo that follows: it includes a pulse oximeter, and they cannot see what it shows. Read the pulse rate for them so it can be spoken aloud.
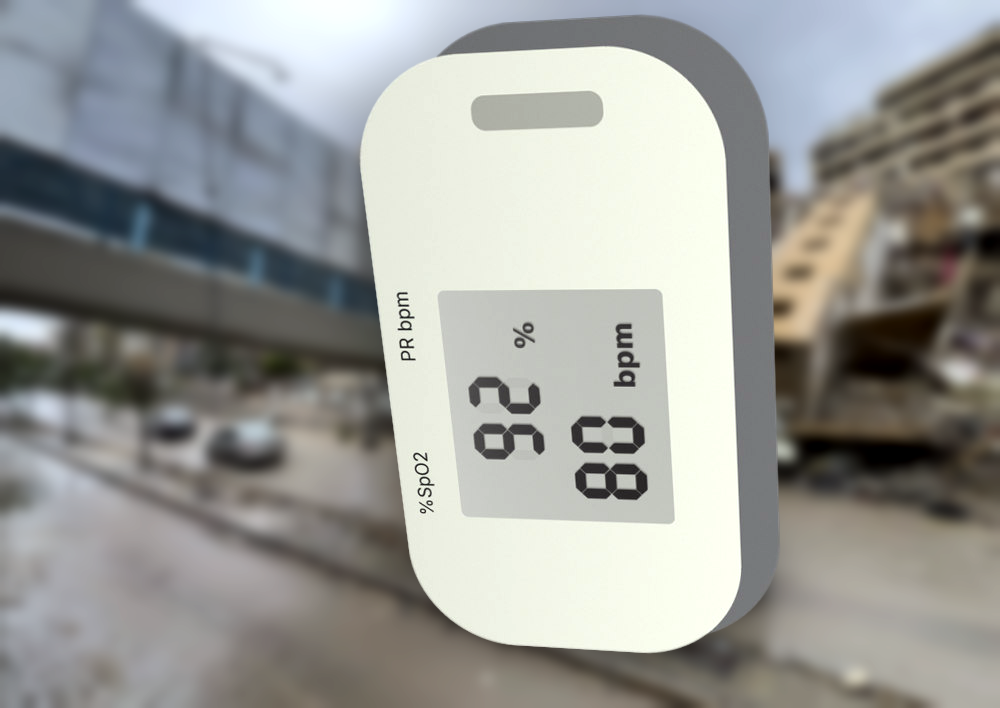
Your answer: 80 bpm
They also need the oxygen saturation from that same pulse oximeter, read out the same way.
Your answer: 92 %
